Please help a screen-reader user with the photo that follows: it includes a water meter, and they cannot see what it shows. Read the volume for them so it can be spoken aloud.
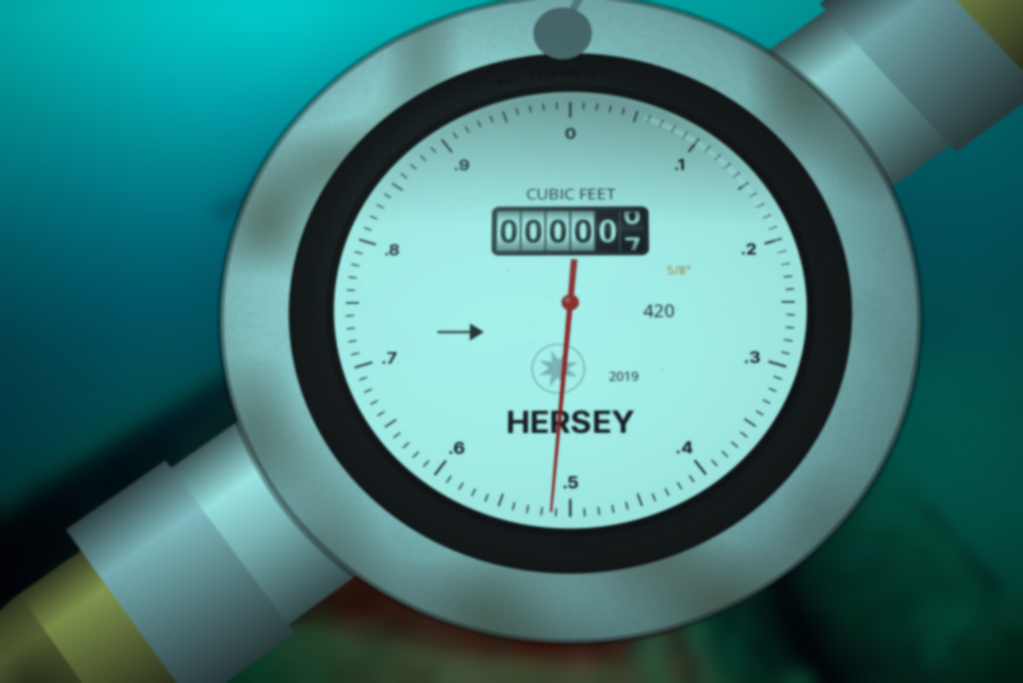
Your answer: 6.51 ft³
